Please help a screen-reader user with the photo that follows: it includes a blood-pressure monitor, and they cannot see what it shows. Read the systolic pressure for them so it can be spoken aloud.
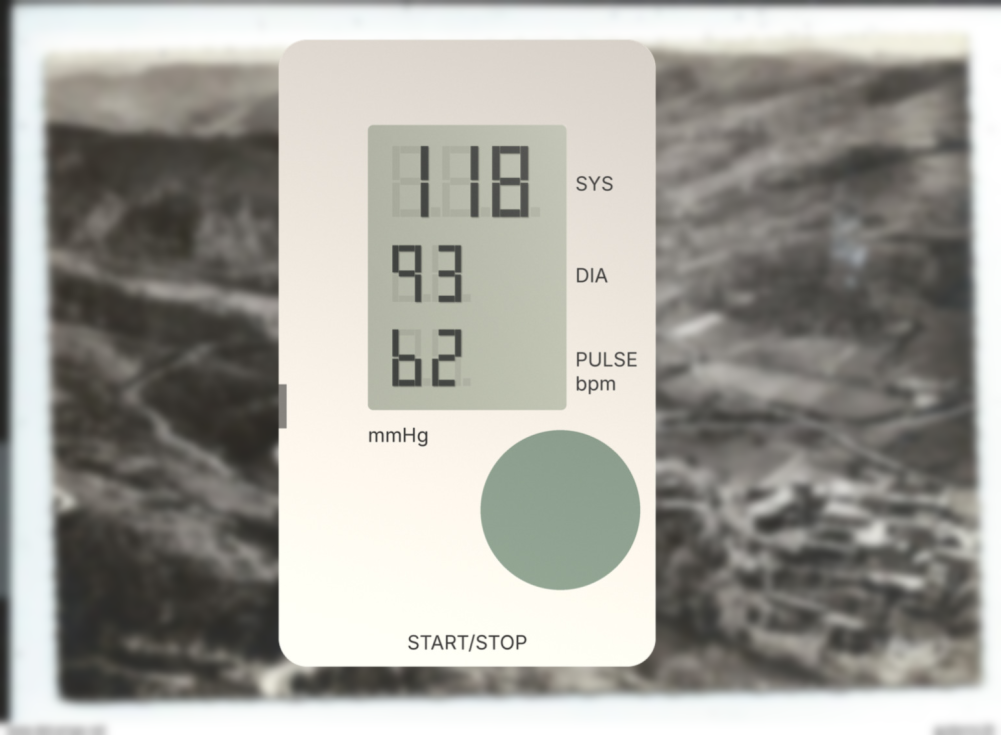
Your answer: 118 mmHg
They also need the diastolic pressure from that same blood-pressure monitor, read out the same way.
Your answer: 93 mmHg
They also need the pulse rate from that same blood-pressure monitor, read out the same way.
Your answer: 62 bpm
